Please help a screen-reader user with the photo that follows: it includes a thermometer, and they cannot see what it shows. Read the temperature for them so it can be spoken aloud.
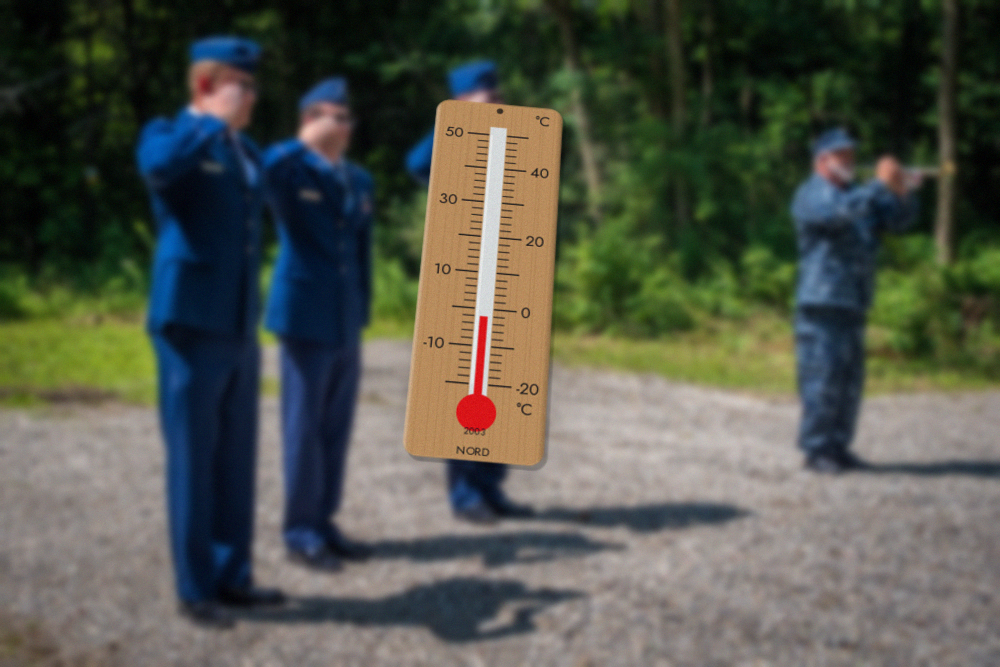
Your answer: -2 °C
